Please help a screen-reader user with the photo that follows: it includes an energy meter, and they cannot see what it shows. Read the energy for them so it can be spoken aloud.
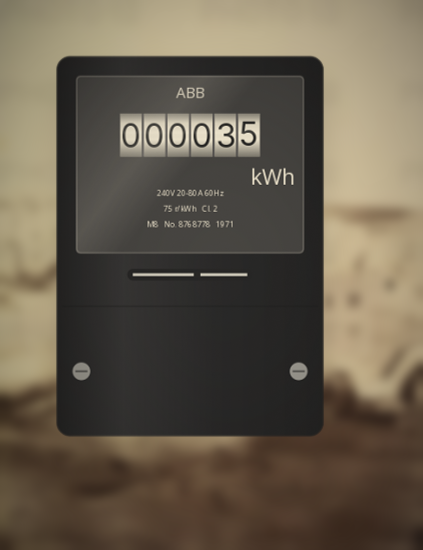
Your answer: 35 kWh
